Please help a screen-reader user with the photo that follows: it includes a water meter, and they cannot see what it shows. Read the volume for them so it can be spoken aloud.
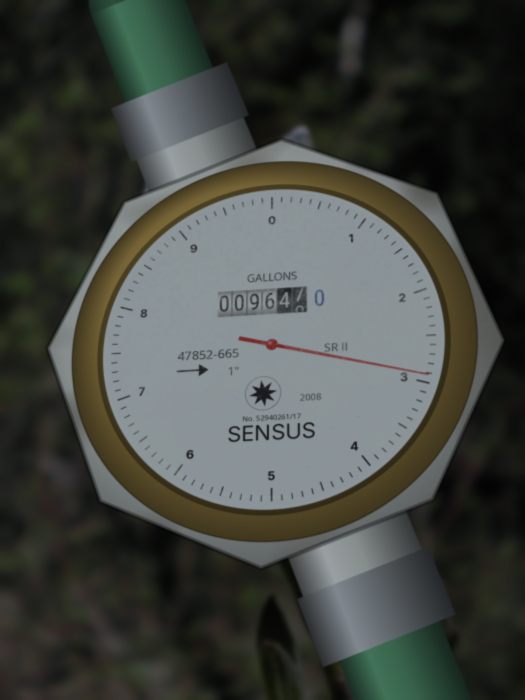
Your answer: 96472.9 gal
